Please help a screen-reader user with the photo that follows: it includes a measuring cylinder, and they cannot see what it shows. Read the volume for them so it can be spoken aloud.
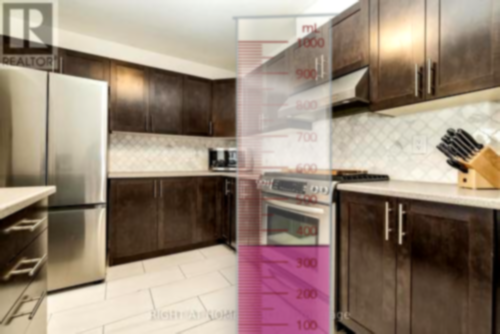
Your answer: 350 mL
